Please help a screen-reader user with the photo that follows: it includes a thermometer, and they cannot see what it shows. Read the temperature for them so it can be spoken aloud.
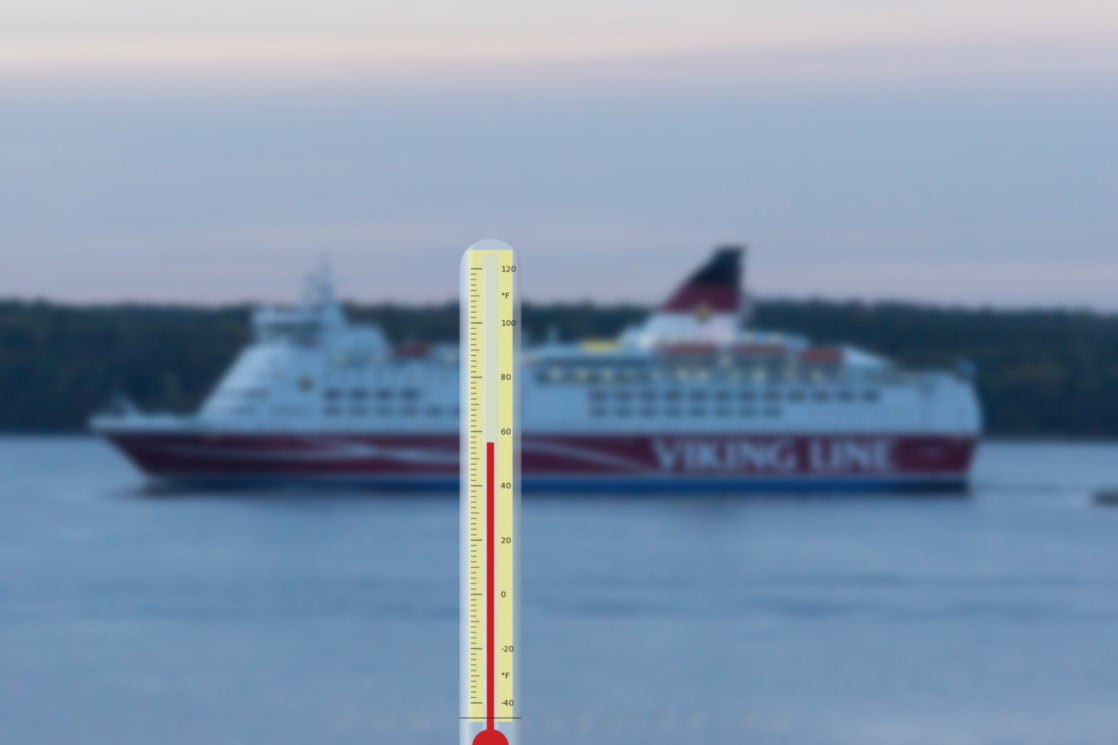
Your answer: 56 °F
